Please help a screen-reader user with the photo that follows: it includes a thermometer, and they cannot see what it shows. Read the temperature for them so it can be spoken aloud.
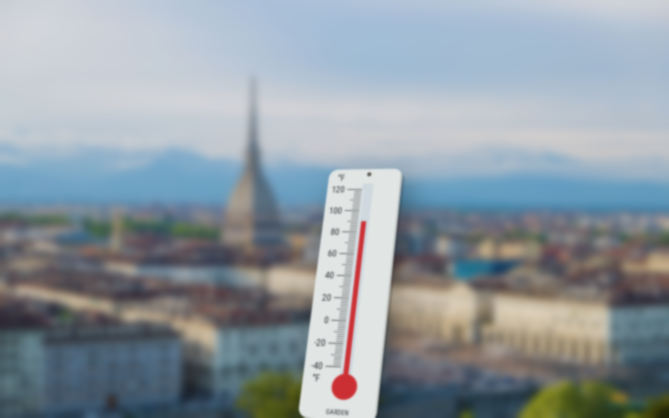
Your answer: 90 °F
